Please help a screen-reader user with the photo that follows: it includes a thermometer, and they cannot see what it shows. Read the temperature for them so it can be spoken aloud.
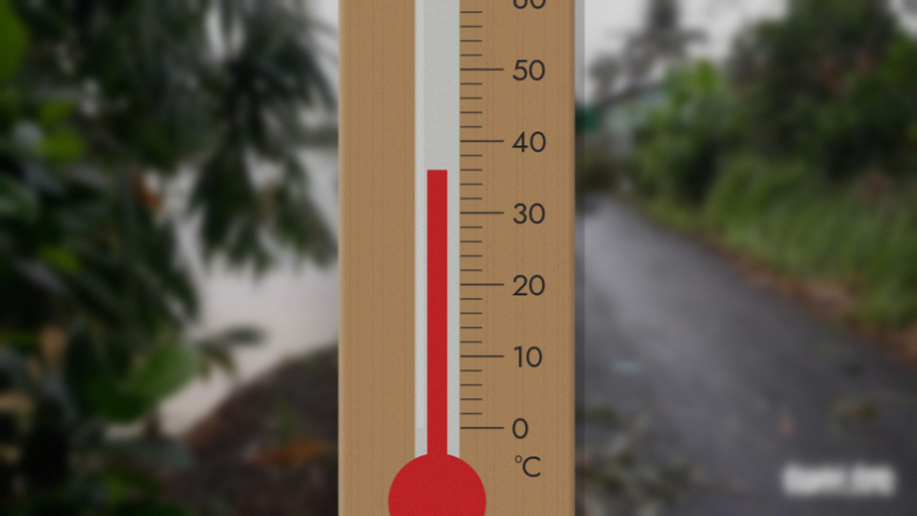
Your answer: 36 °C
